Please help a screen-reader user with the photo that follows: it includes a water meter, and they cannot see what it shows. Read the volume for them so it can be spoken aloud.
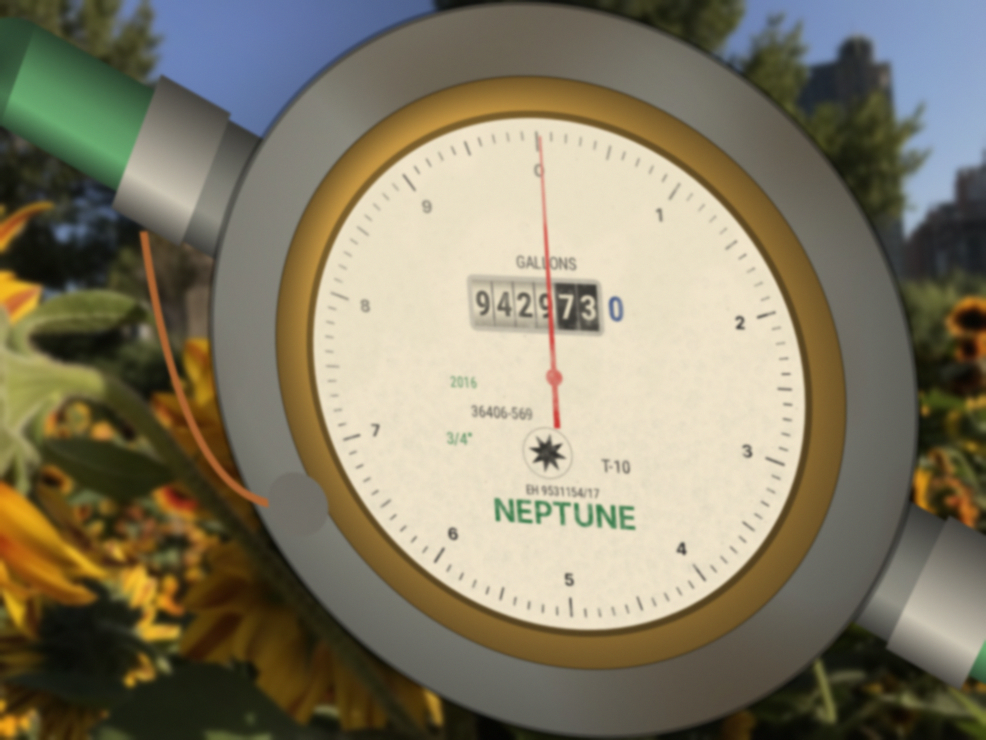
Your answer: 9429730.0 gal
